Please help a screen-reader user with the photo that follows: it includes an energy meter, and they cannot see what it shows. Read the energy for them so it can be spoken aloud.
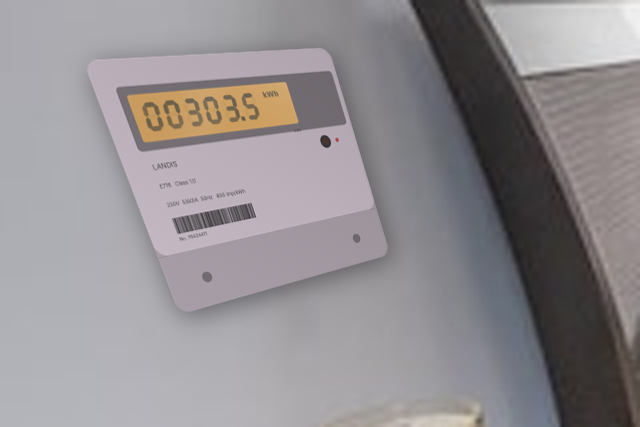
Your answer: 303.5 kWh
